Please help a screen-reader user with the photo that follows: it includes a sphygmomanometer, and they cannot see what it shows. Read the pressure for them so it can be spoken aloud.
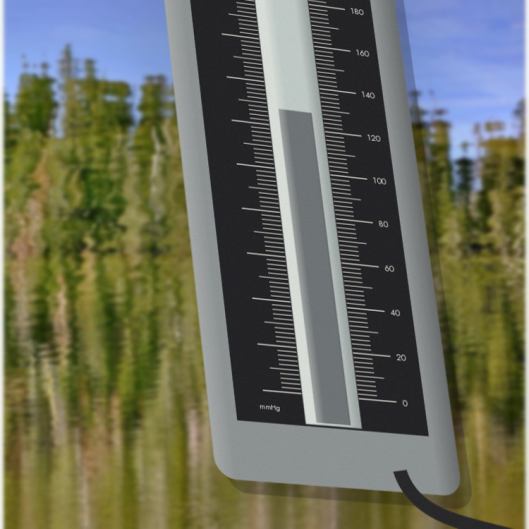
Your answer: 128 mmHg
